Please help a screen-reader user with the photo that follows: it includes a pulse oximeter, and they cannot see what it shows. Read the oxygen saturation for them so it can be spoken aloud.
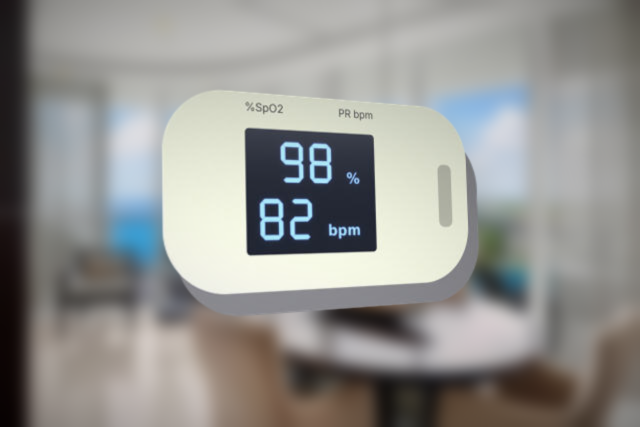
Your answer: 98 %
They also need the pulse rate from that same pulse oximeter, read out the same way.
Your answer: 82 bpm
